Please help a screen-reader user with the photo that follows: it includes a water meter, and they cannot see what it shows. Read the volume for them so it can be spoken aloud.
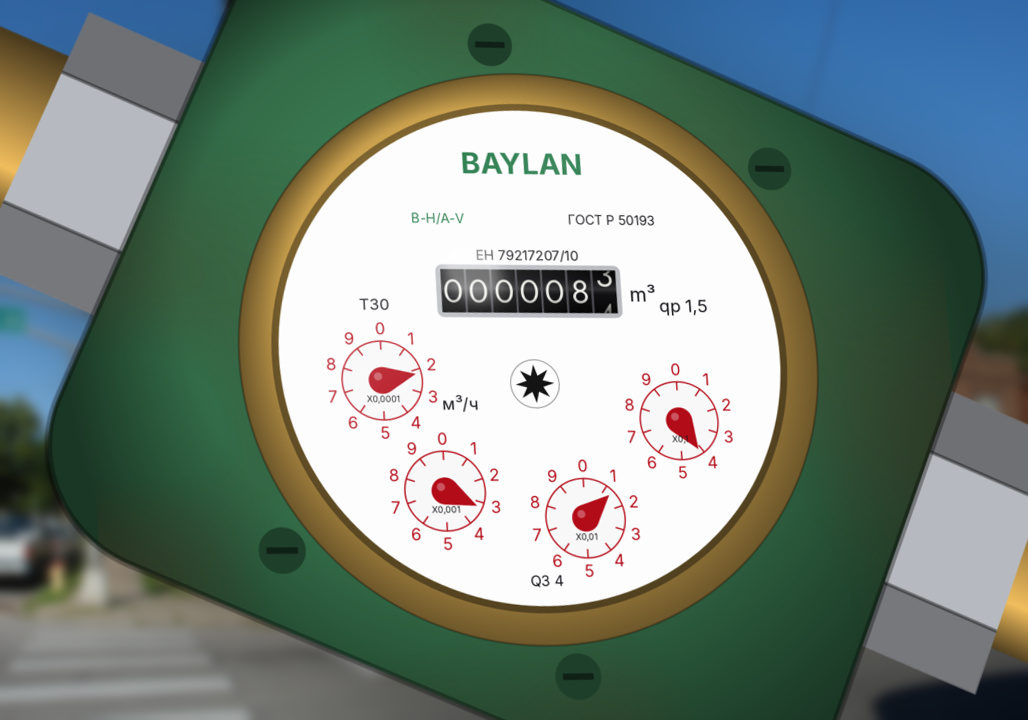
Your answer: 83.4132 m³
